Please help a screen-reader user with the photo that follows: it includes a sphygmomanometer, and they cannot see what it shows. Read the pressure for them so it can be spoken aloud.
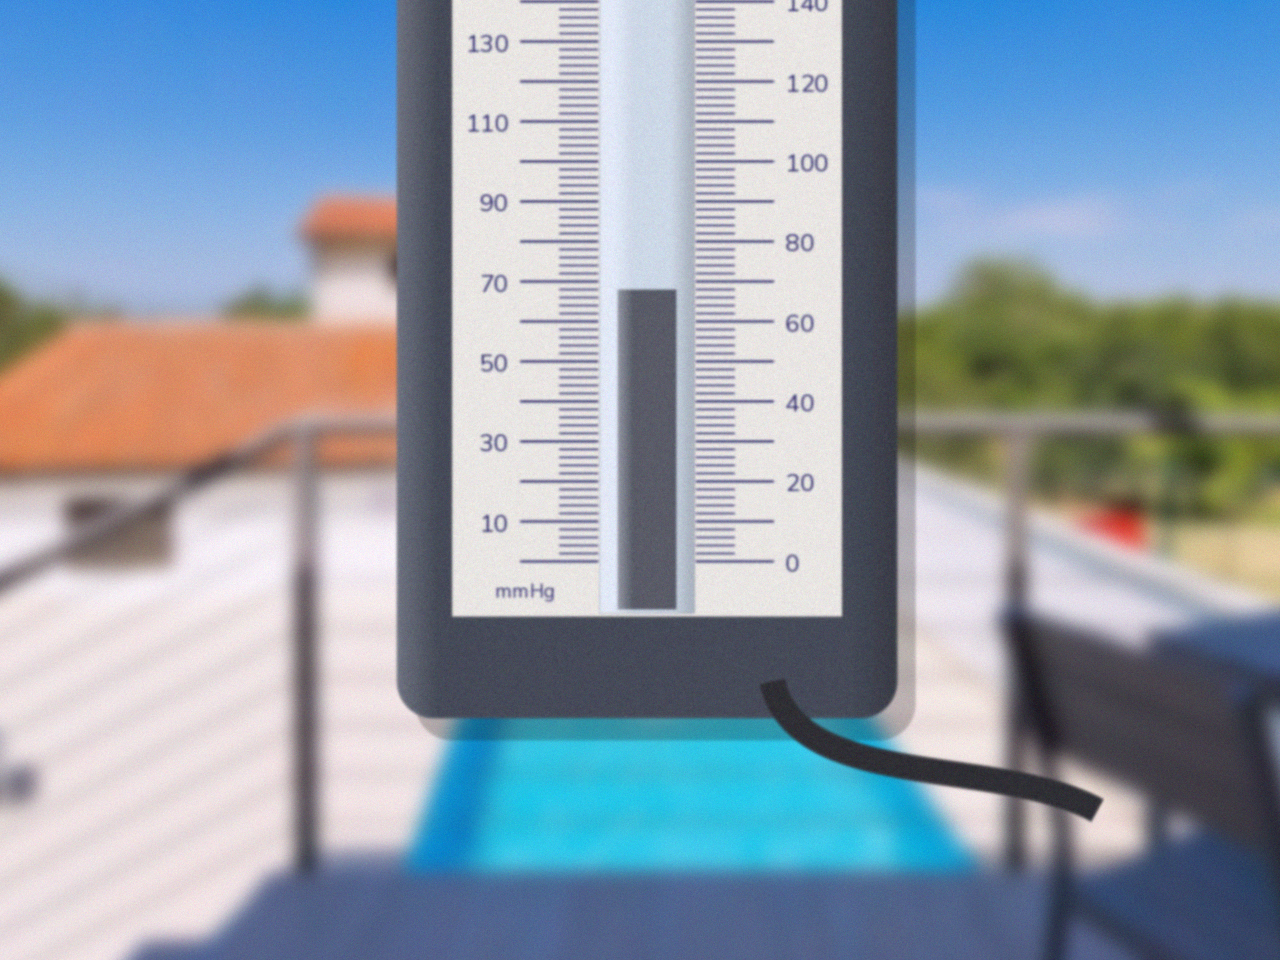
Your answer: 68 mmHg
